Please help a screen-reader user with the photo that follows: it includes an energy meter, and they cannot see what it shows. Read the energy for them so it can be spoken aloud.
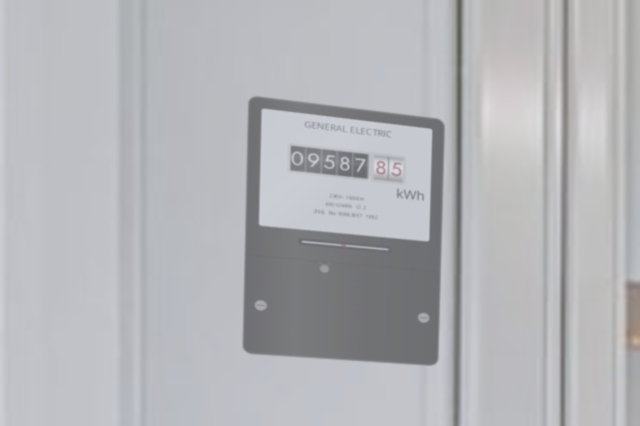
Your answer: 9587.85 kWh
